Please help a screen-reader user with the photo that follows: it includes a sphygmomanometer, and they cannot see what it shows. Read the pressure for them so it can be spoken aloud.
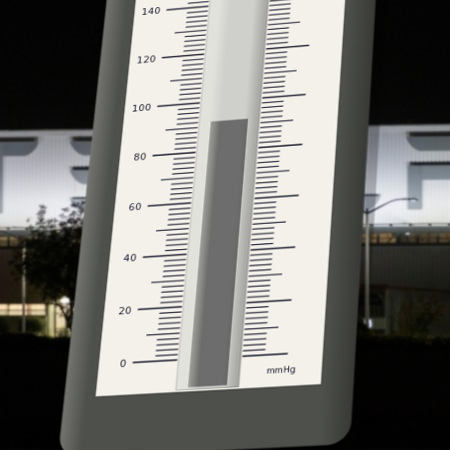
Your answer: 92 mmHg
